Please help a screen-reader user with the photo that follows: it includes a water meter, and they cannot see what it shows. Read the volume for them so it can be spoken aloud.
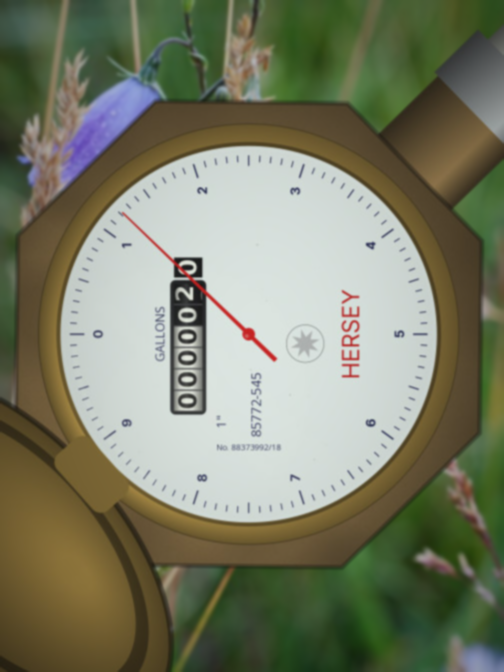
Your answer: 21.2 gal
